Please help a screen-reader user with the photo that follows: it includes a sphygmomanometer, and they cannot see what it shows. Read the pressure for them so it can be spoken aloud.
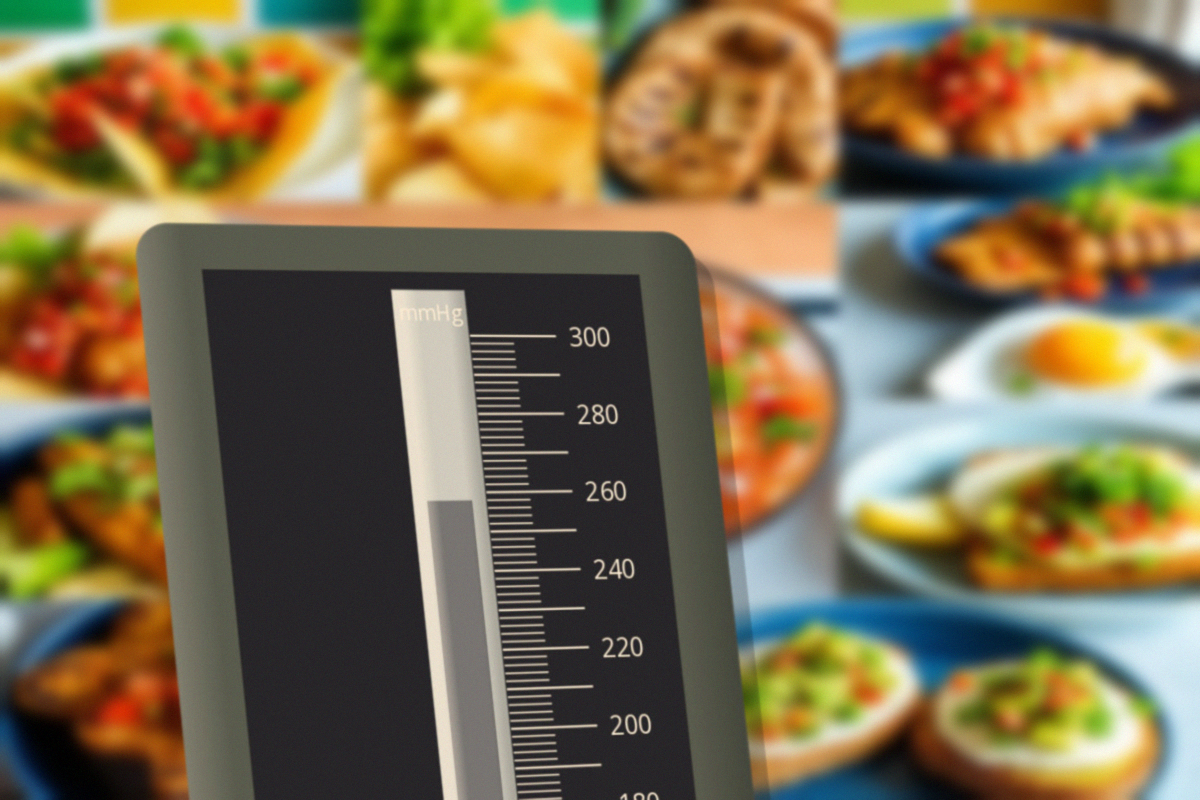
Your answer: 258 mmHg
